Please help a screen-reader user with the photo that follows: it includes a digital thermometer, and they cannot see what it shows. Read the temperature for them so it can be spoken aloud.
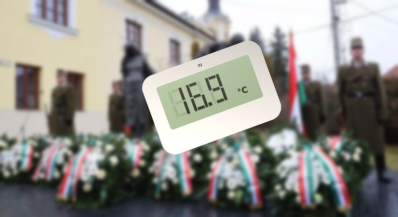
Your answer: 16.9 °C
